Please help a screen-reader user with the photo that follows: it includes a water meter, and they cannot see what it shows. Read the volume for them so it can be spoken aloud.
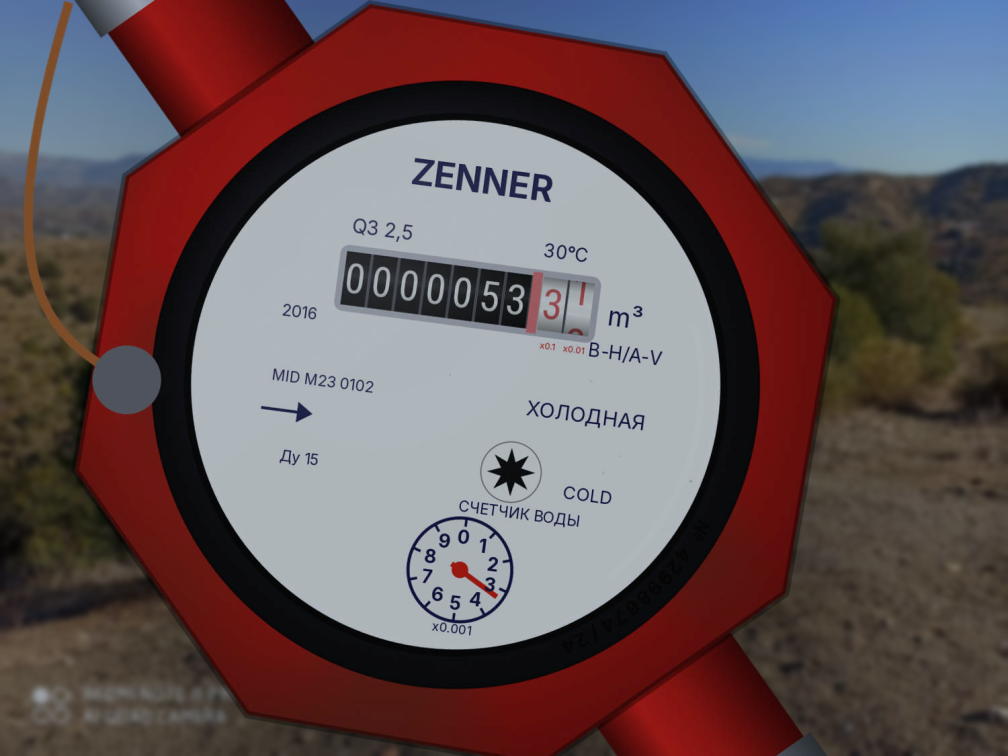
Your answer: 53.313 m³
